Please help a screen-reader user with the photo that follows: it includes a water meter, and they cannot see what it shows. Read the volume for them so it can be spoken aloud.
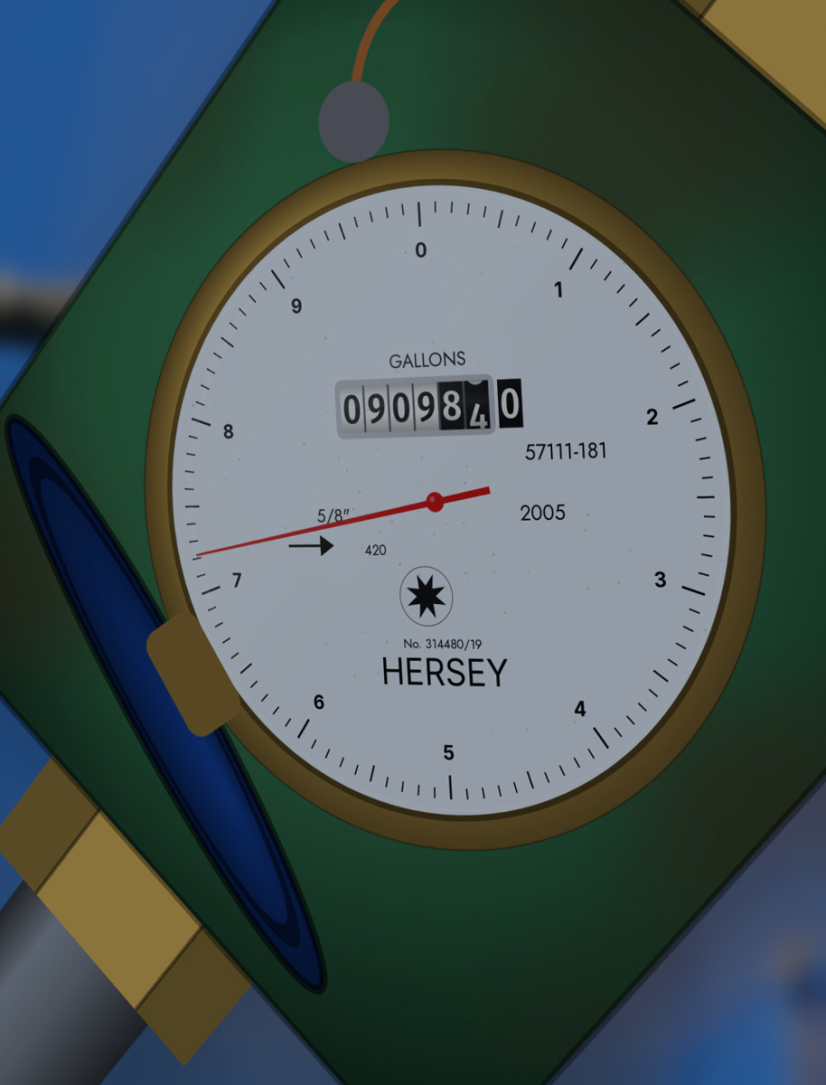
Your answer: 909837.2 gal
